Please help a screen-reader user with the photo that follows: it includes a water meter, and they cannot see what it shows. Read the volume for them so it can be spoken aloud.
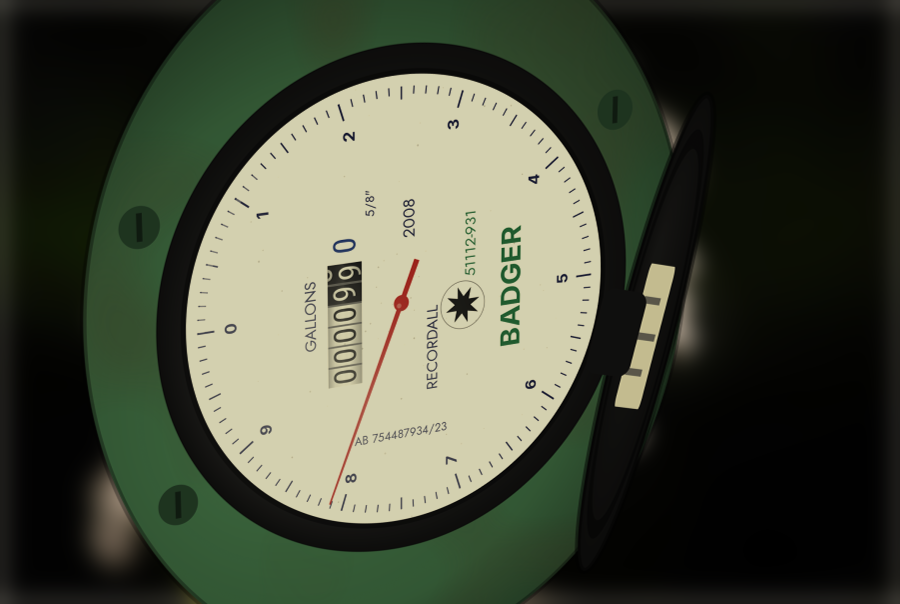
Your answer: 988.1 gal
